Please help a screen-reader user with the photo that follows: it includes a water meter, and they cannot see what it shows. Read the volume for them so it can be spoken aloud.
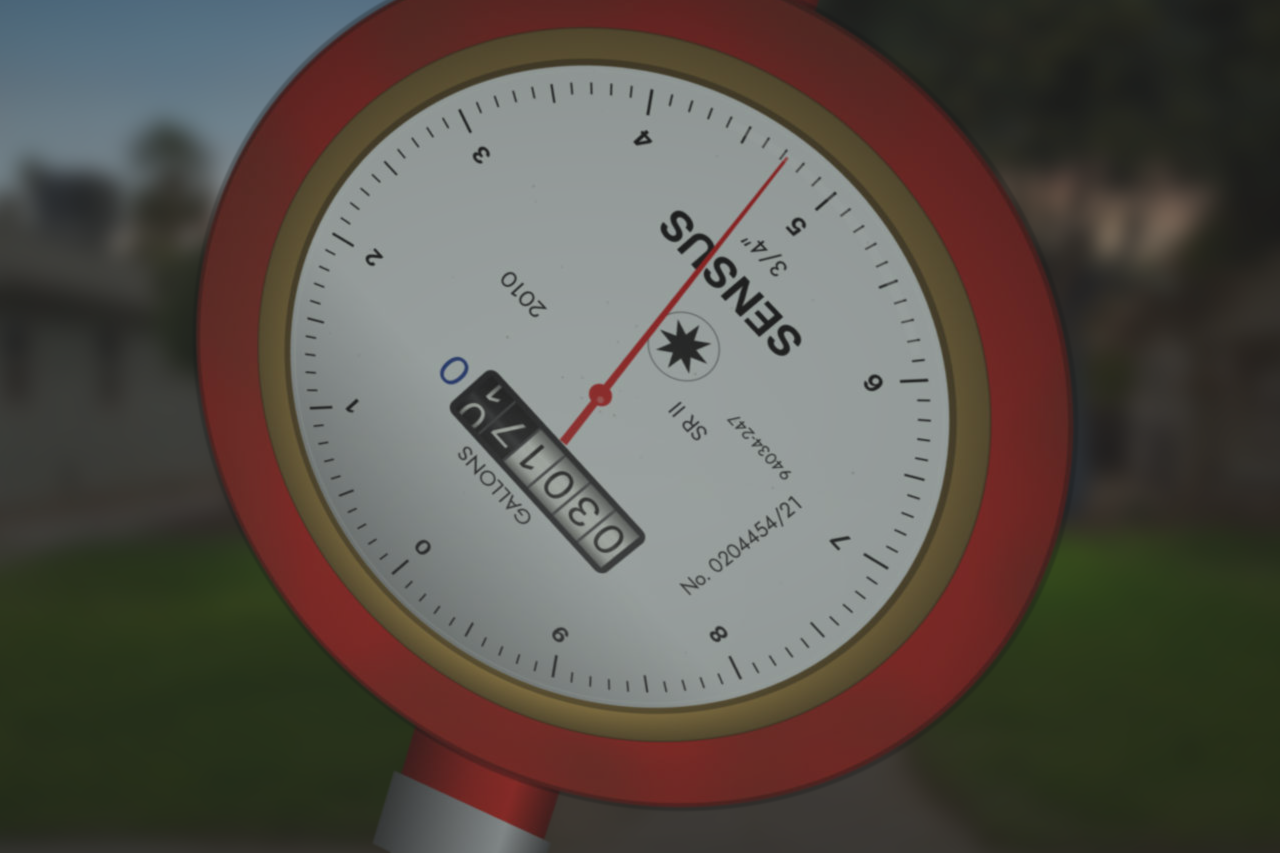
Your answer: 301704.7 gal
